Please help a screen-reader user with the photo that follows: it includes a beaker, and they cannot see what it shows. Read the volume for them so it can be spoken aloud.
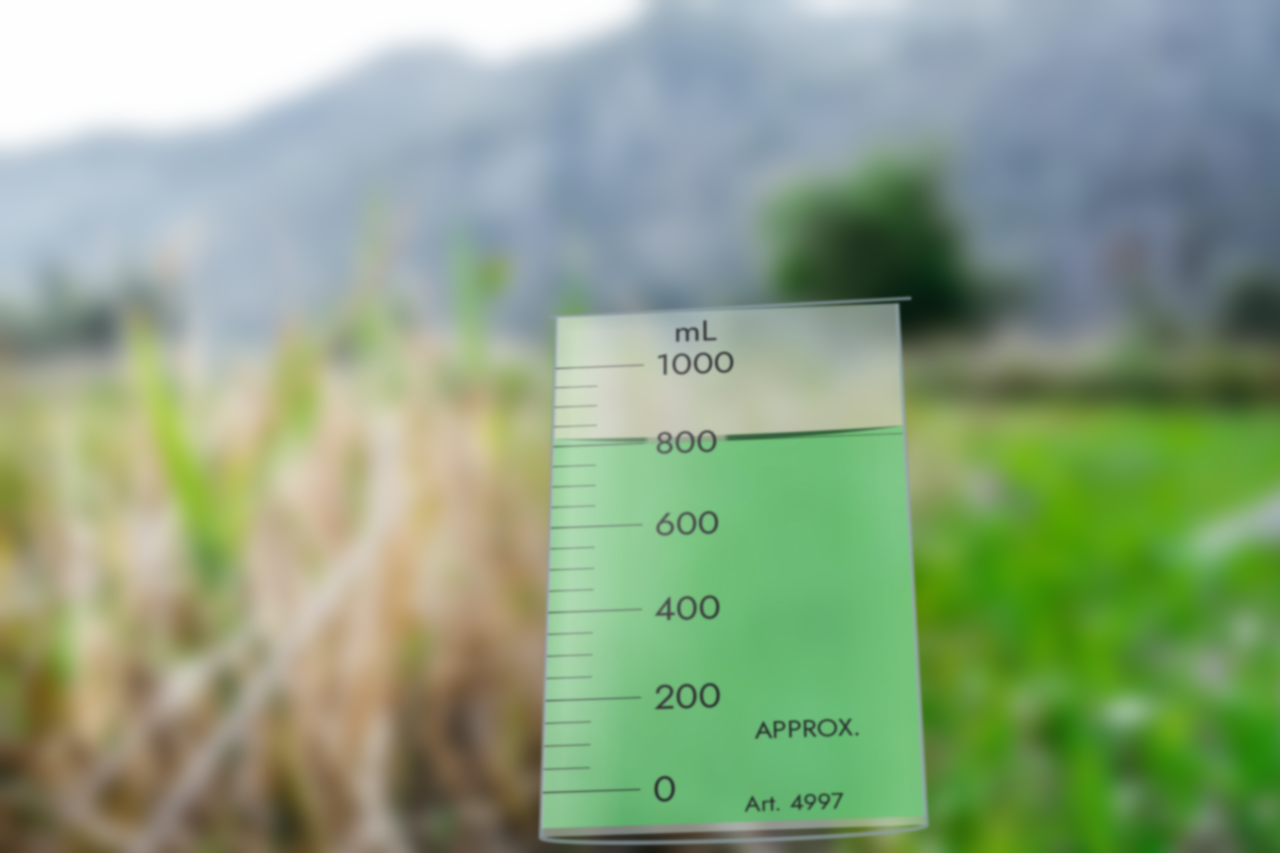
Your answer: 800 mL
